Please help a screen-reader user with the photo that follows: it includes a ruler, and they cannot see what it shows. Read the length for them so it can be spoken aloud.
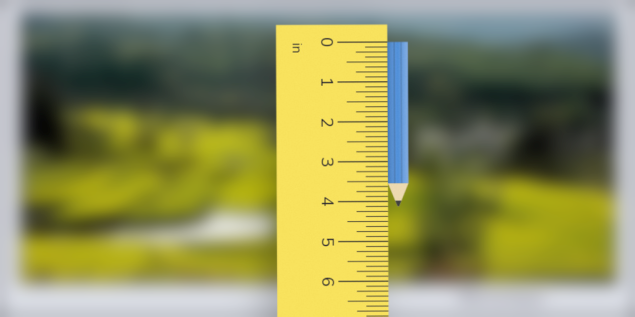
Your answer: 4.125 in
